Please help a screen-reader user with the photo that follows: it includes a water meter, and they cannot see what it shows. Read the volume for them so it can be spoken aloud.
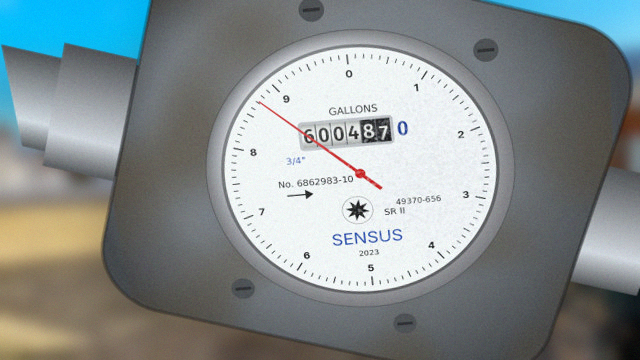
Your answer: 6004868.7 gal
